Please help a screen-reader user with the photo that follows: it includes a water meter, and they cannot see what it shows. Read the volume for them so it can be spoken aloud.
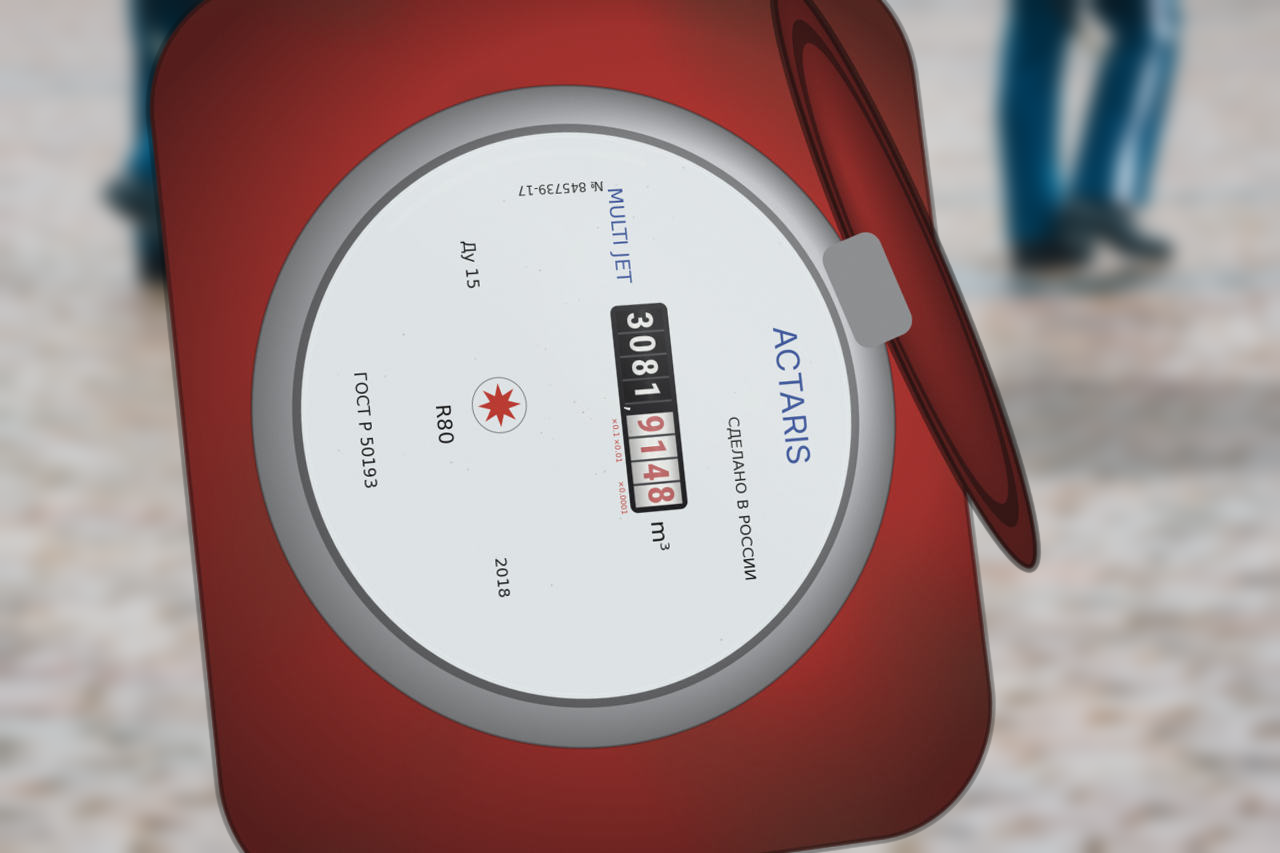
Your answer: 3081.9148 m³
